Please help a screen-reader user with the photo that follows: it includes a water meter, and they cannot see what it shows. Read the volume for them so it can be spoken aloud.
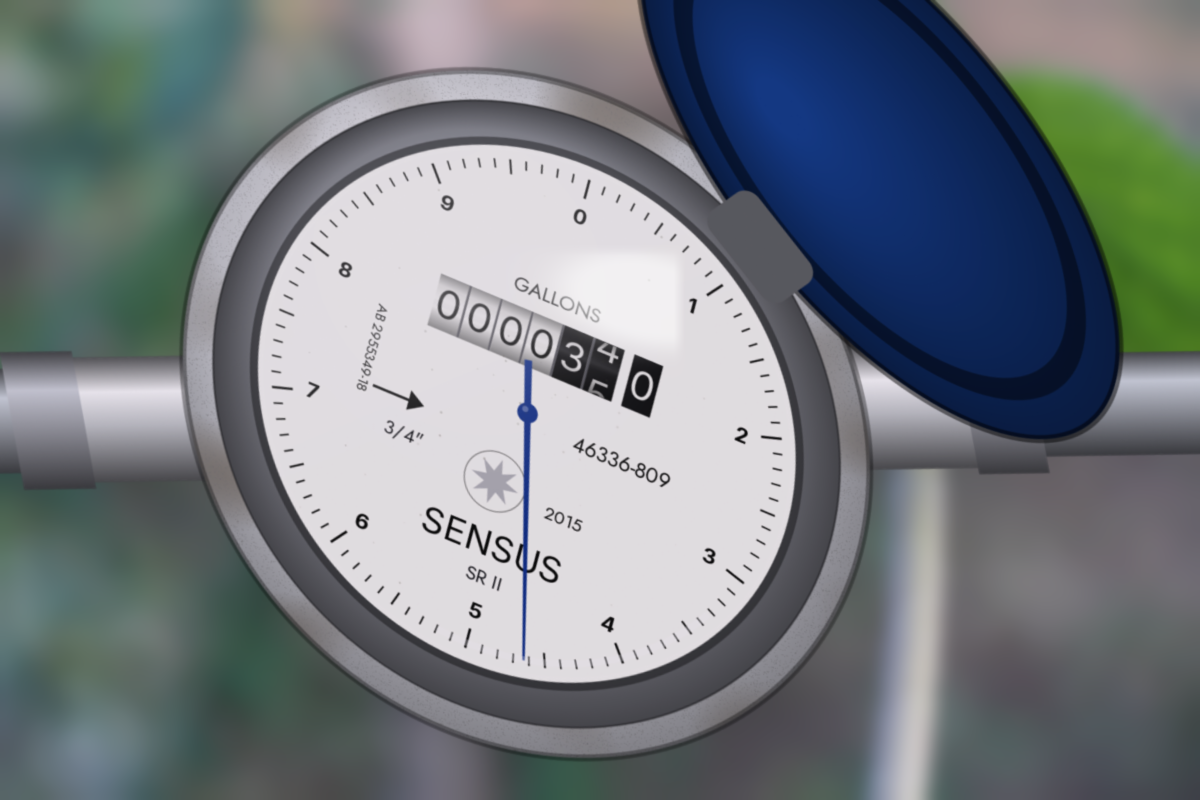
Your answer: 344.6 gal
